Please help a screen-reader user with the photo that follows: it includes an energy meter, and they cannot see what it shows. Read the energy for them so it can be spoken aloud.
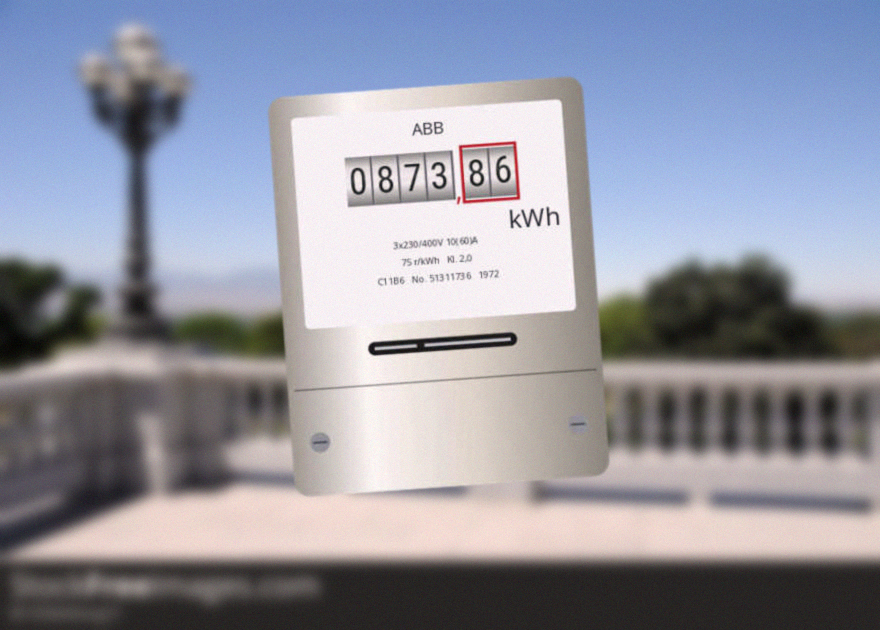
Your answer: 873.86 kWh
